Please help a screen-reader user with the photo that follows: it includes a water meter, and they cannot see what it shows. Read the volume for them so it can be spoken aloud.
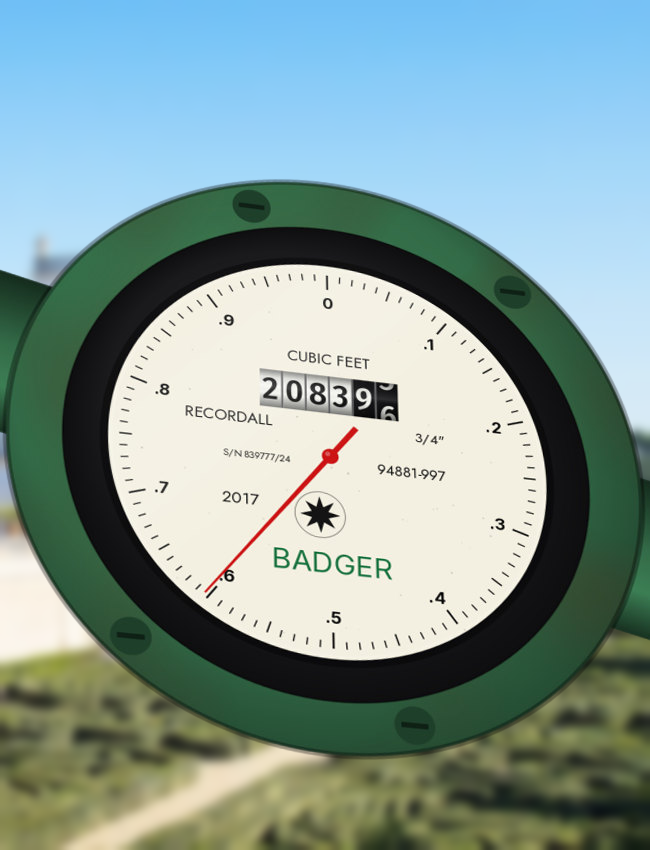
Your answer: 208395.60 ft³
